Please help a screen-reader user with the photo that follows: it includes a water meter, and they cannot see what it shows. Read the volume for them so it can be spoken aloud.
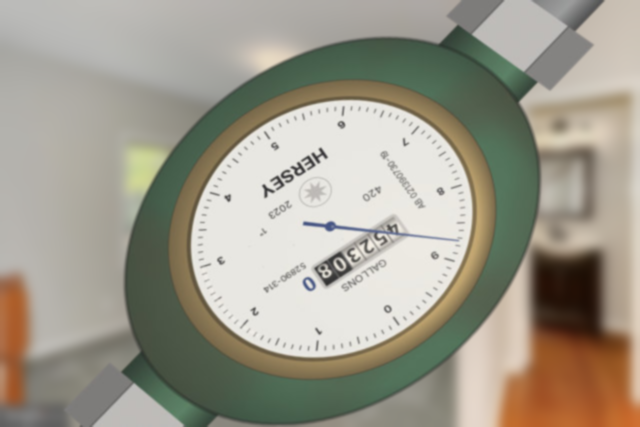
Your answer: 4523078.7 gal
